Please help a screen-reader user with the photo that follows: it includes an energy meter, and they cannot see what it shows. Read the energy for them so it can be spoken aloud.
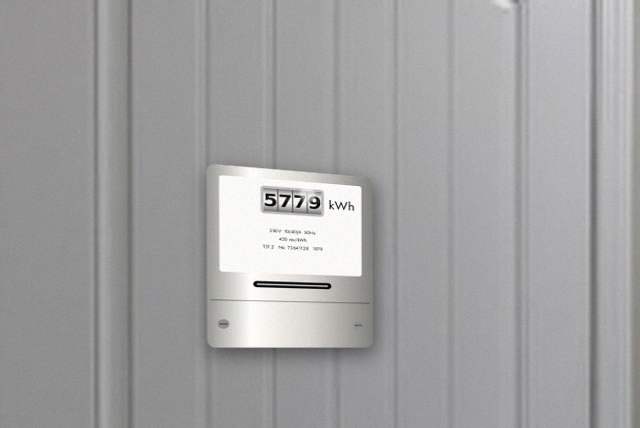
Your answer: 5779 kWh
